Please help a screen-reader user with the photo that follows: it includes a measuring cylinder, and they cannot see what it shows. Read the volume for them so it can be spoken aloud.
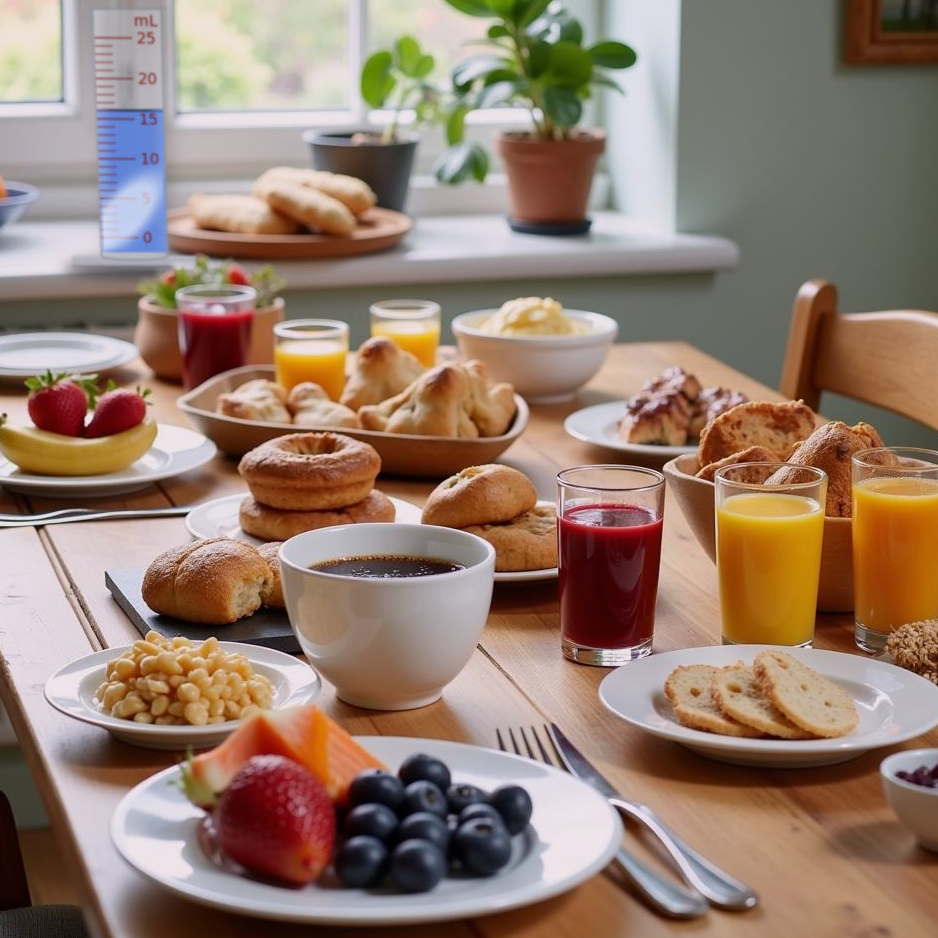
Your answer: 16 mL
